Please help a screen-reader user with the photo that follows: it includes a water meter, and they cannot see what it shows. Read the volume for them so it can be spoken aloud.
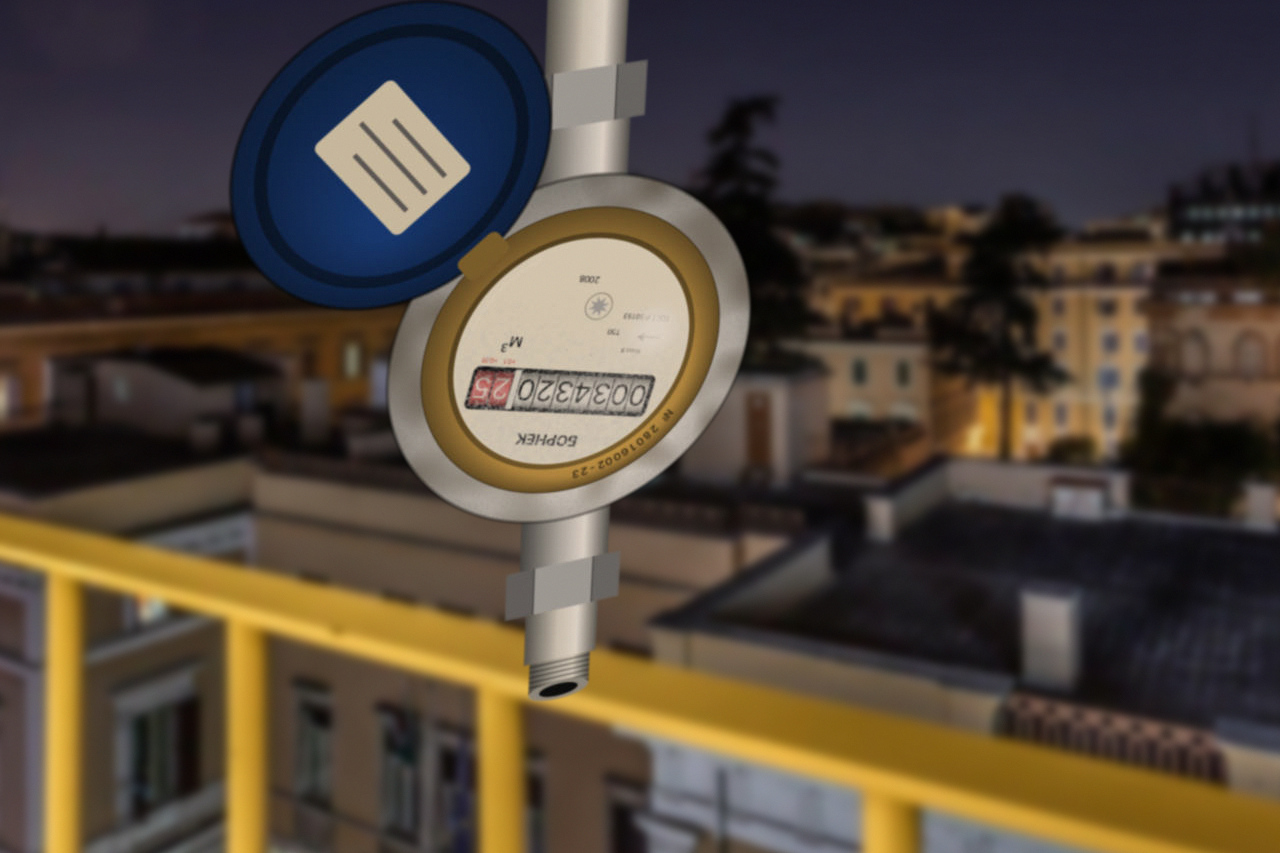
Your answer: 34320.25 m³
